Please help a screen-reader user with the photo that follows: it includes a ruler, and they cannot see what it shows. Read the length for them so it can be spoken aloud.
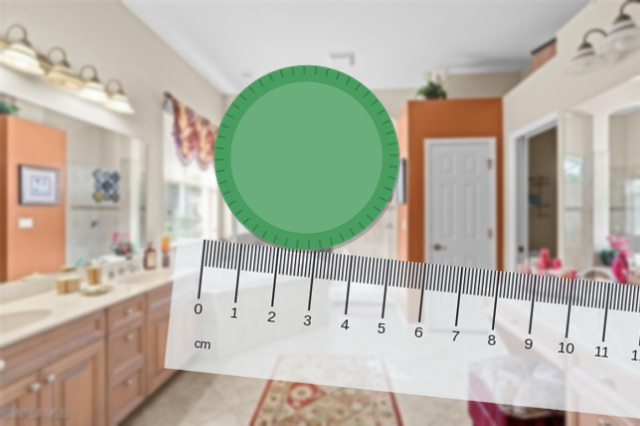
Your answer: 5 cm
